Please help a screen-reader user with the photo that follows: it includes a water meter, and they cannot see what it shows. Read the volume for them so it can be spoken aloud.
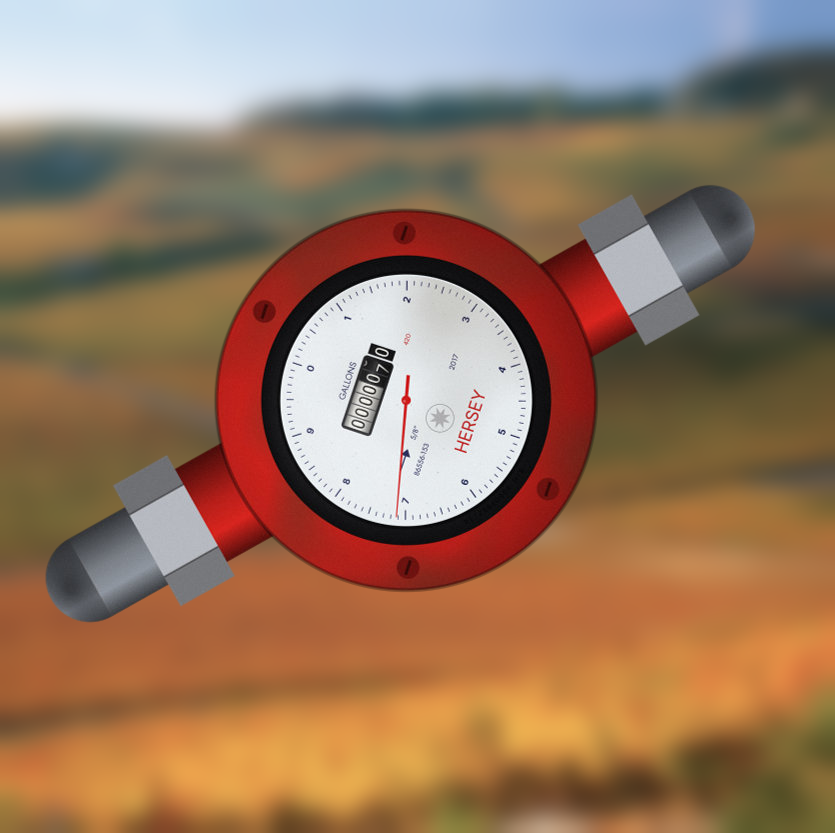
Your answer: 67.1 gal
